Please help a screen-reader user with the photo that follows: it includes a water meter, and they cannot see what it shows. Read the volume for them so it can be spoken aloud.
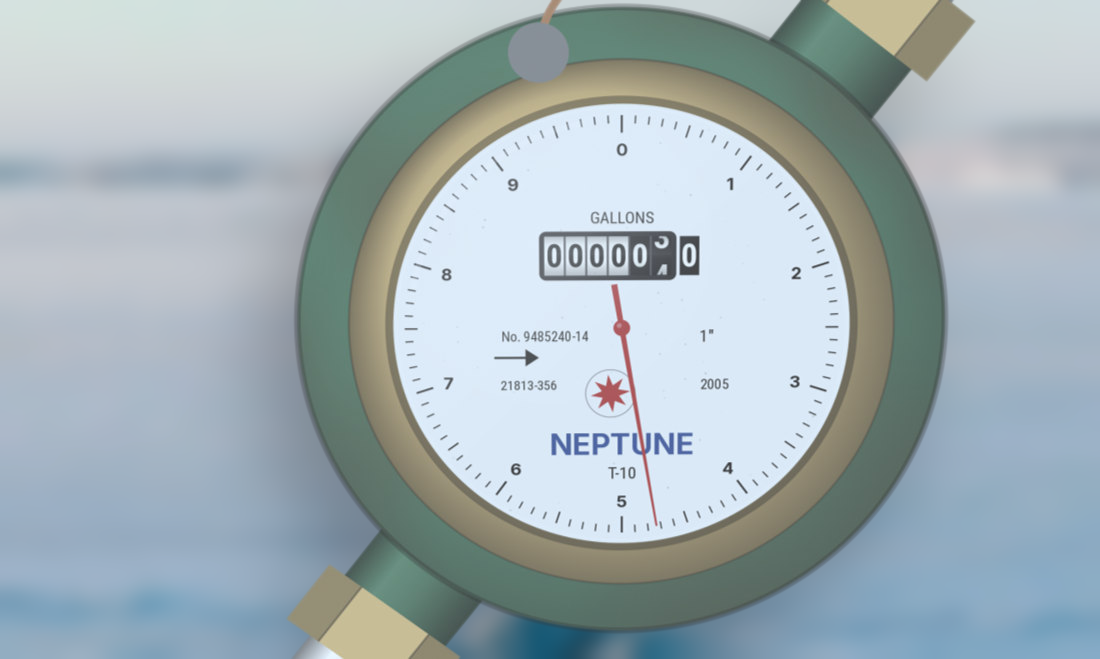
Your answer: 34.7 gal
